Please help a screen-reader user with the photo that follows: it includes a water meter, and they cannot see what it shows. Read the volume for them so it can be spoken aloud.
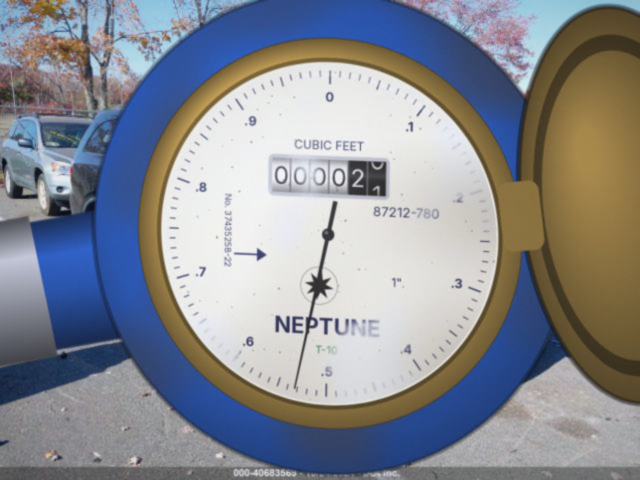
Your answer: 20.53 ft³
